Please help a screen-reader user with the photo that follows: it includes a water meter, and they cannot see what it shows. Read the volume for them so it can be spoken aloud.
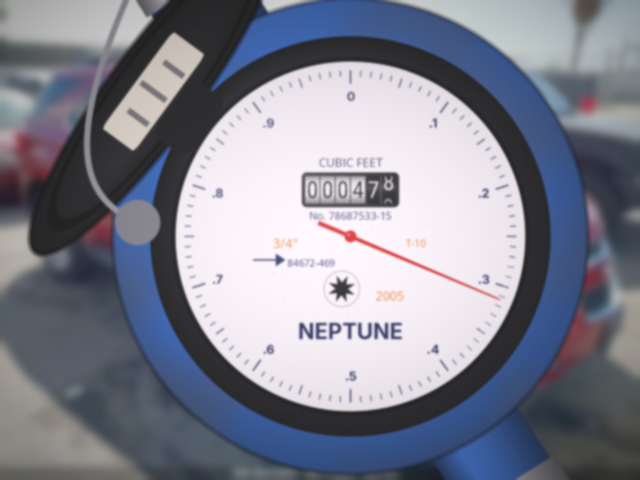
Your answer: 478.31 ft³
